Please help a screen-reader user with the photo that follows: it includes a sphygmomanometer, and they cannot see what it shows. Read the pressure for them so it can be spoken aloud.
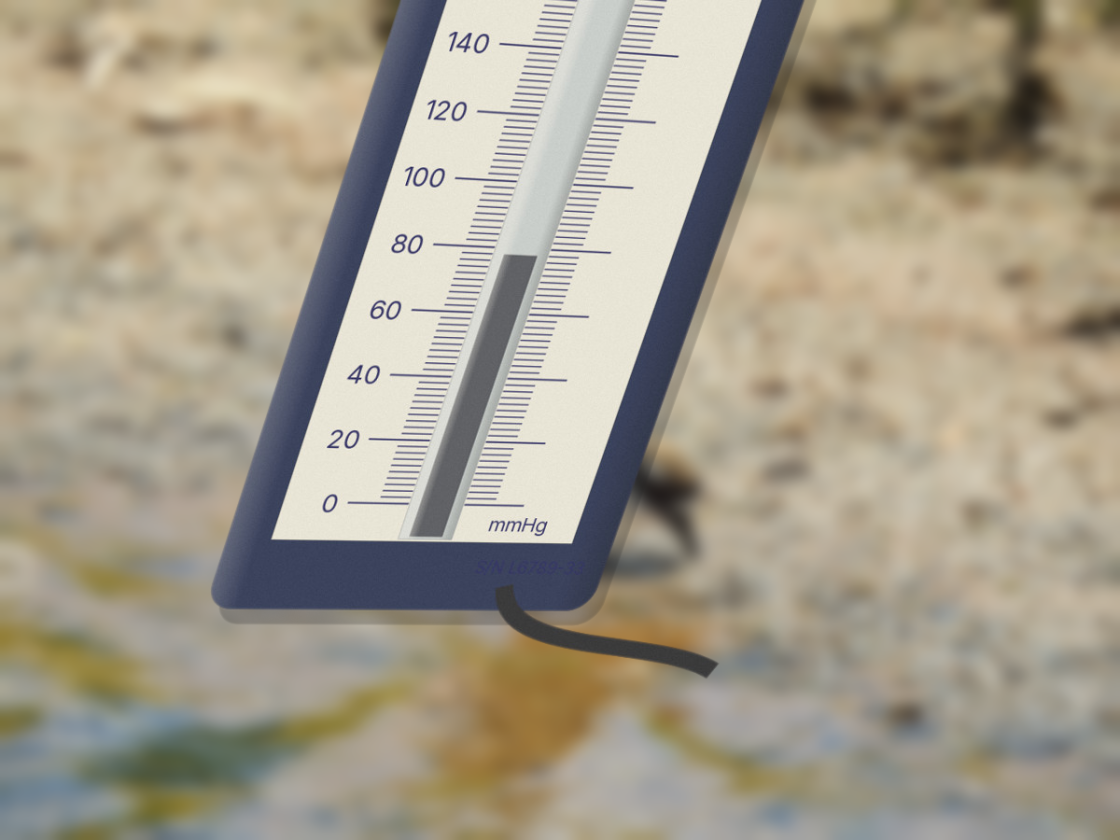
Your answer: 78 mmHg
